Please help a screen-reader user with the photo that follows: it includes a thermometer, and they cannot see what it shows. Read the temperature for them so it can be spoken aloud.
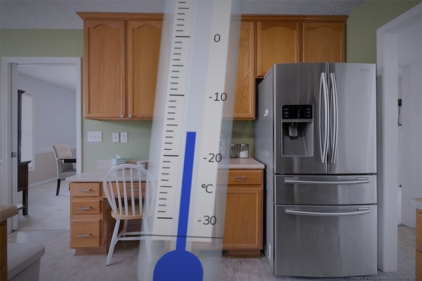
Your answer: -16 °C
